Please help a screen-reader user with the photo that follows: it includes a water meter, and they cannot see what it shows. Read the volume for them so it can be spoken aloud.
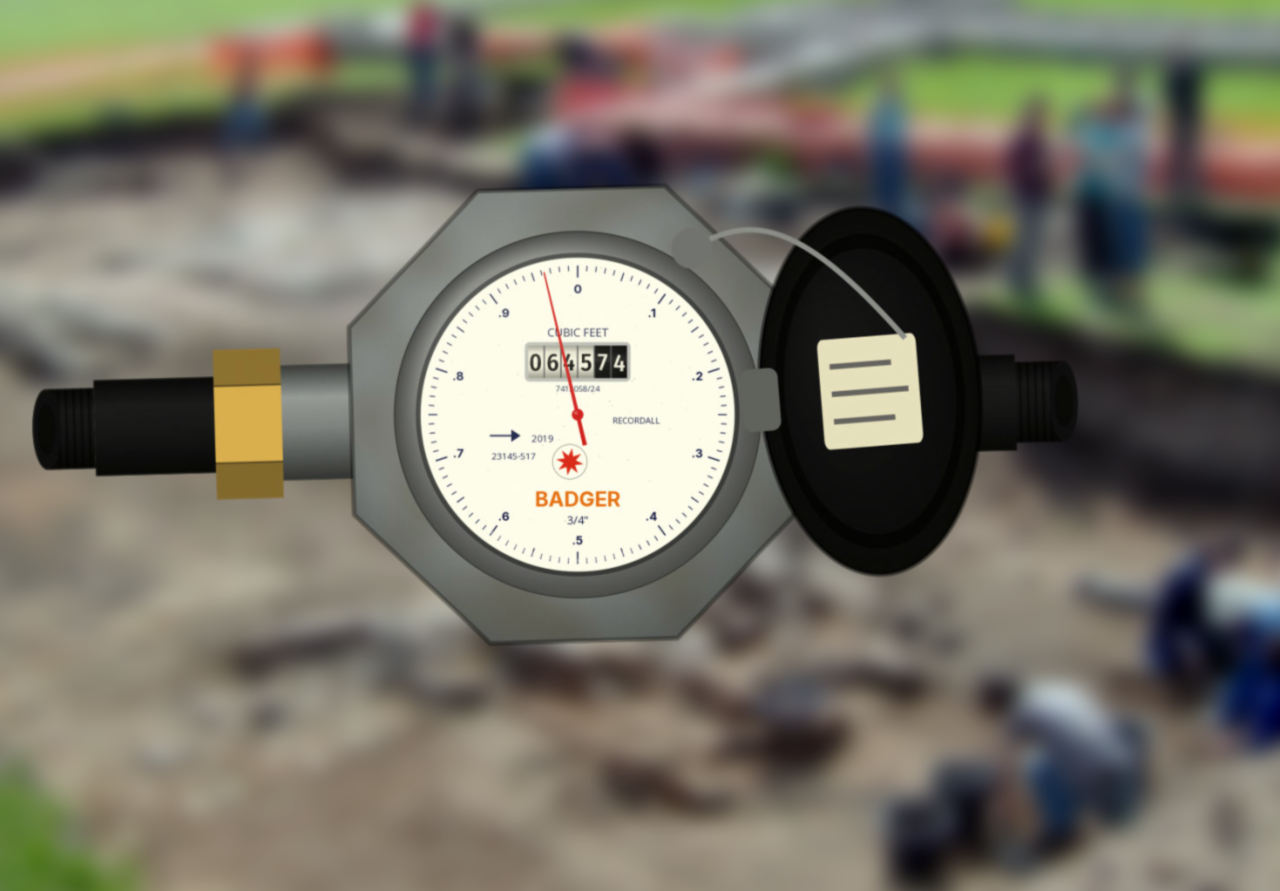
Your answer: 64573.96 ft³
